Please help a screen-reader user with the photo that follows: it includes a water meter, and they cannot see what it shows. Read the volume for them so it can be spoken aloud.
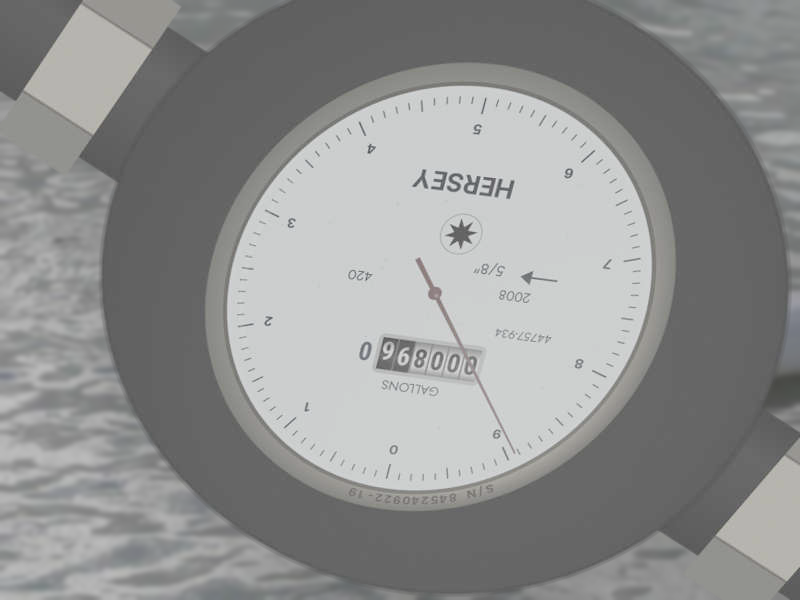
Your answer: 8958.9 gal
